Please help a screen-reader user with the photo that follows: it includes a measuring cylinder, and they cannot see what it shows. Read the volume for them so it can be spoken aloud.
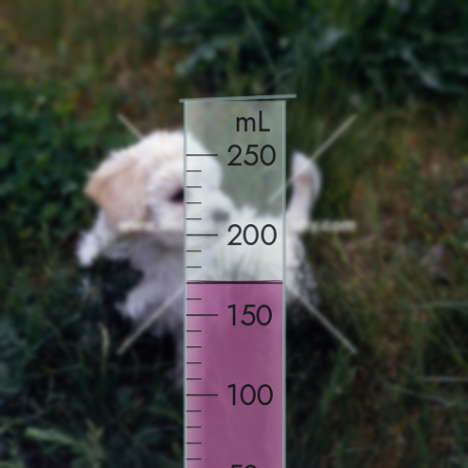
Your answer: 170 mL
